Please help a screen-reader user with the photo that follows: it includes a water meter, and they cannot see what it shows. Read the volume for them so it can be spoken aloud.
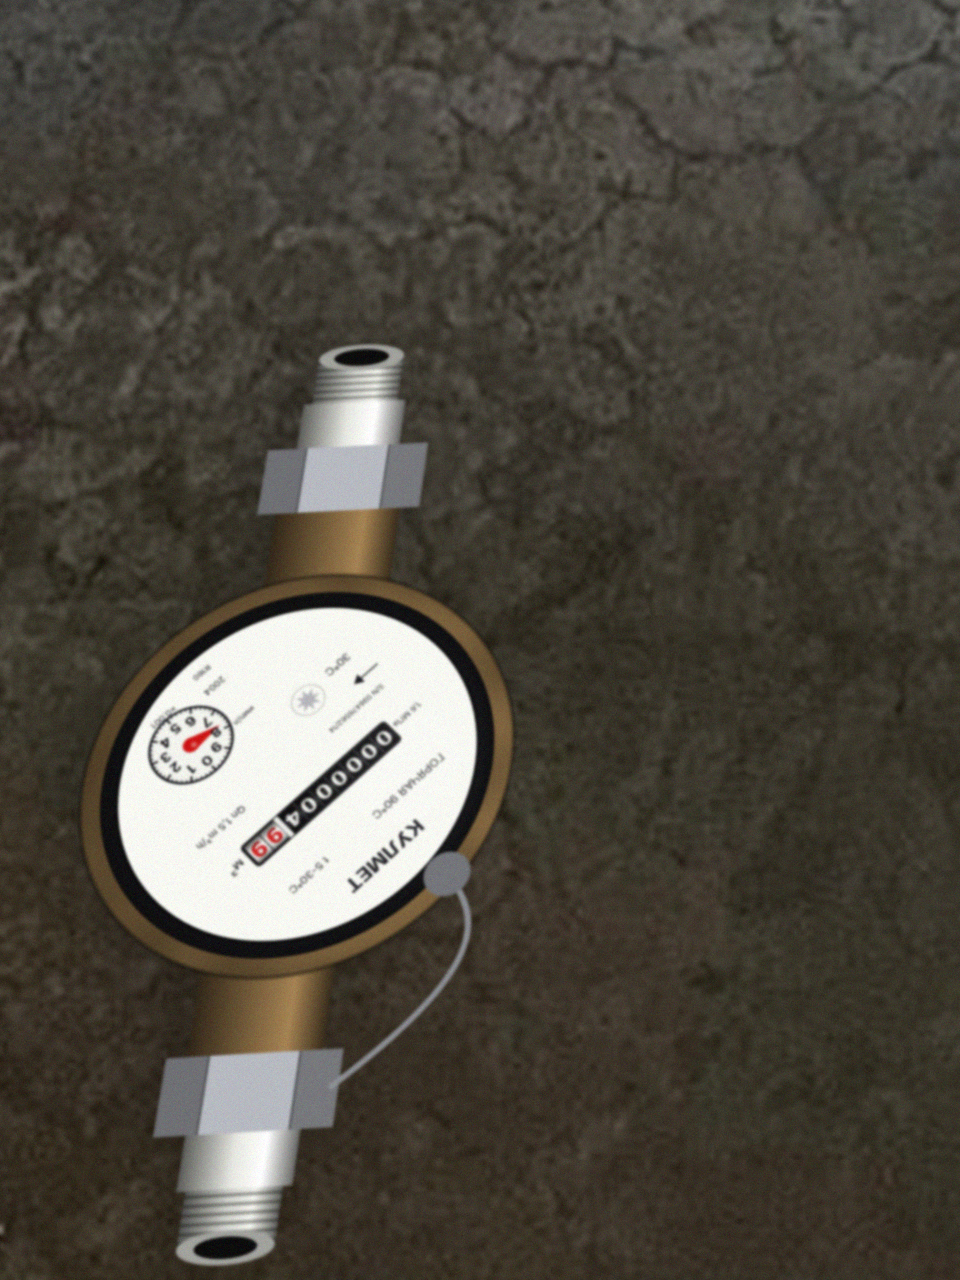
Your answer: 4.997 m³
